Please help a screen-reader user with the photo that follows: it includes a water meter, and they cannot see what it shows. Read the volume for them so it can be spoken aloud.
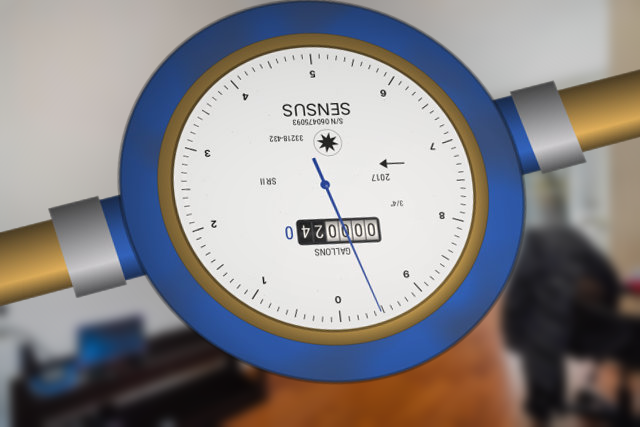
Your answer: 239.5 gal
